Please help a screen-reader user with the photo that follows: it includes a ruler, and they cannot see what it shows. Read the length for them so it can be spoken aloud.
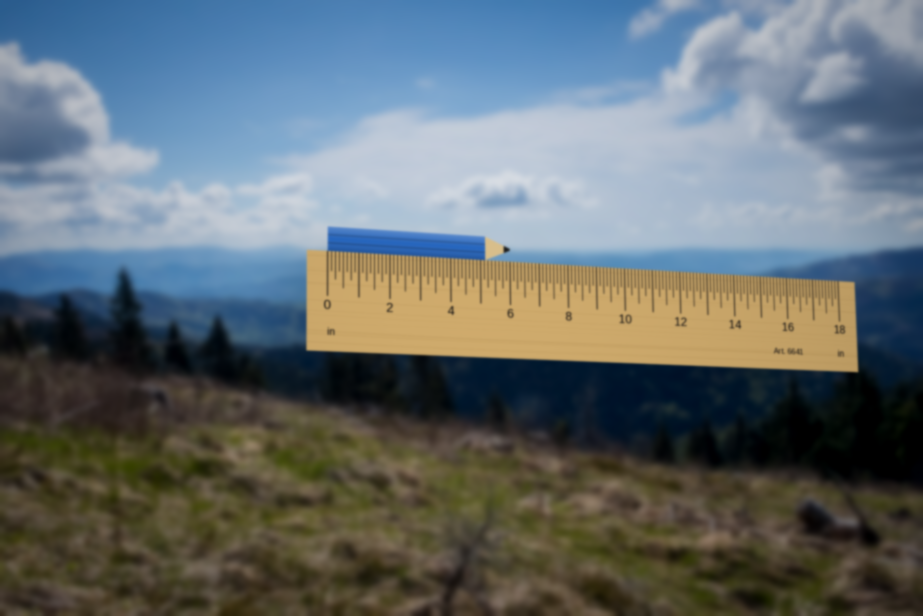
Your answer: 6 in
